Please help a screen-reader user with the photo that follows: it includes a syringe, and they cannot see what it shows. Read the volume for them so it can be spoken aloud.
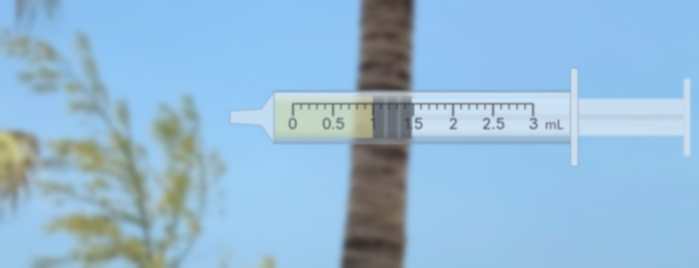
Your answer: 1 mL
